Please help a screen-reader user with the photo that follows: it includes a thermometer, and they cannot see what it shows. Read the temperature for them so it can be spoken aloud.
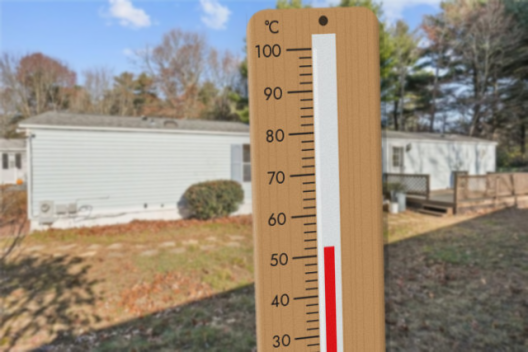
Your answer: 52 °C
